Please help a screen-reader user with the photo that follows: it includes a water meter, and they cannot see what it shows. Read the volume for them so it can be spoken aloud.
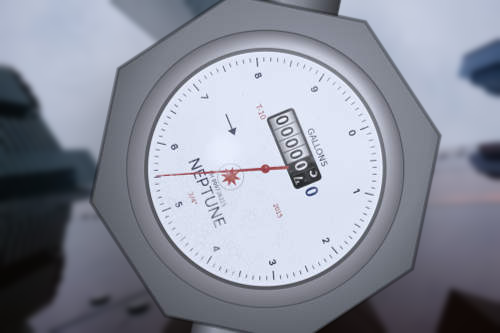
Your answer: 35.5 gal
